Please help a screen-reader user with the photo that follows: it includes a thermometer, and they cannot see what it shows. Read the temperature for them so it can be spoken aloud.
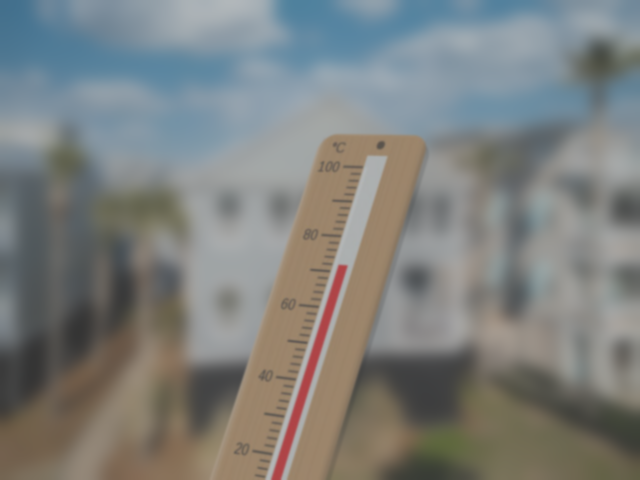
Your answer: 72 °C
